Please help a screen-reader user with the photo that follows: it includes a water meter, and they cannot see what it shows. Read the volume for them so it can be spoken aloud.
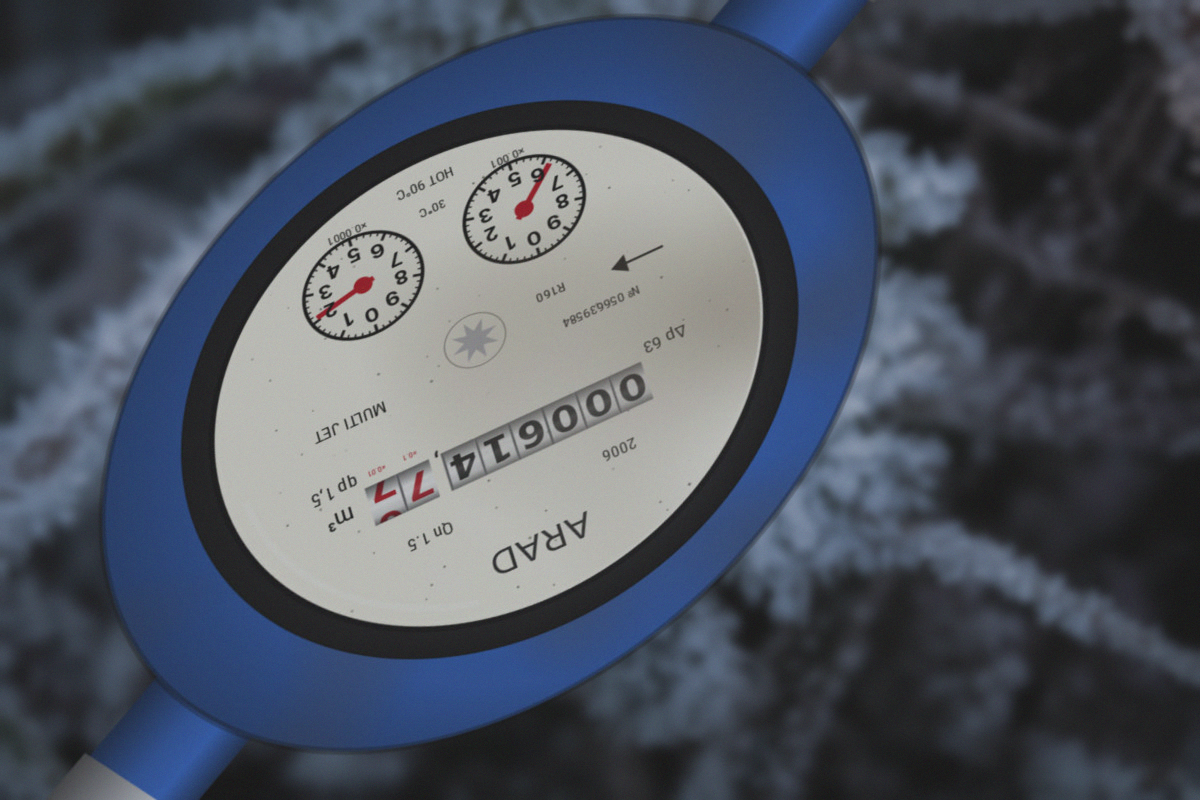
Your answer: 614.7662 m³
